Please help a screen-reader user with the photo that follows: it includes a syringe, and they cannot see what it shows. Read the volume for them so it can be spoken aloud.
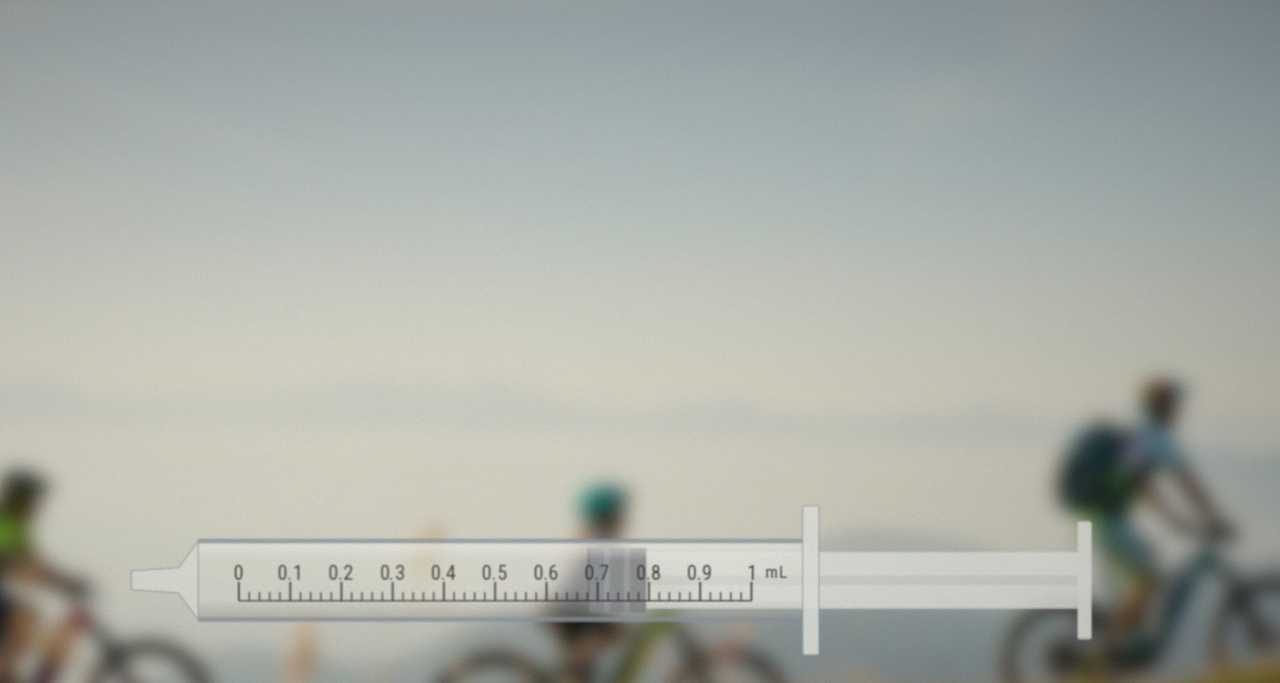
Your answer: 0.68 mL
